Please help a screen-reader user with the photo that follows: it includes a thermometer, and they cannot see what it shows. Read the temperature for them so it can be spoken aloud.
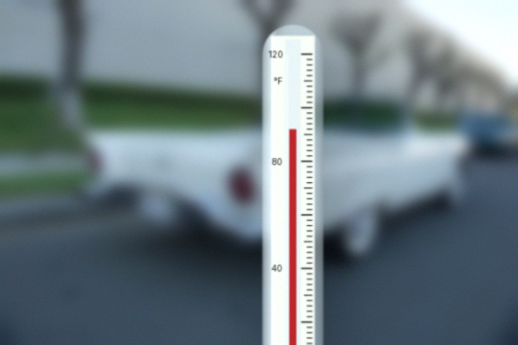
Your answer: 92 °F
